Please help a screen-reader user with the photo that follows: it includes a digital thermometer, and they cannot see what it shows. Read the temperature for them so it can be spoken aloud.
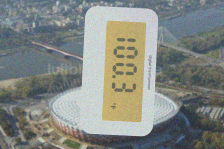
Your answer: 100.3 °F
